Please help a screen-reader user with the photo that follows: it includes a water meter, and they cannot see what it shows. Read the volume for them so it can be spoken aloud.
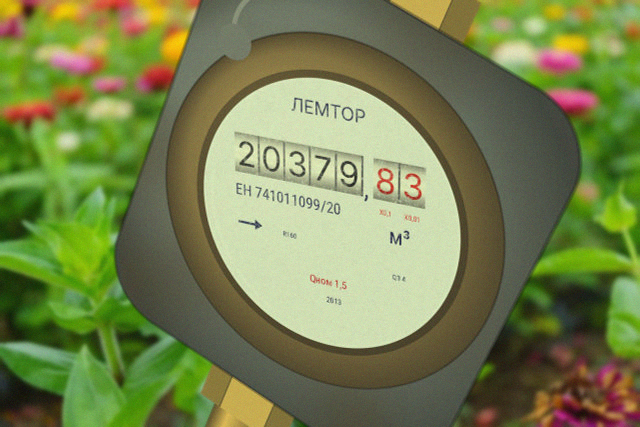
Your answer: 20379.83 m³
